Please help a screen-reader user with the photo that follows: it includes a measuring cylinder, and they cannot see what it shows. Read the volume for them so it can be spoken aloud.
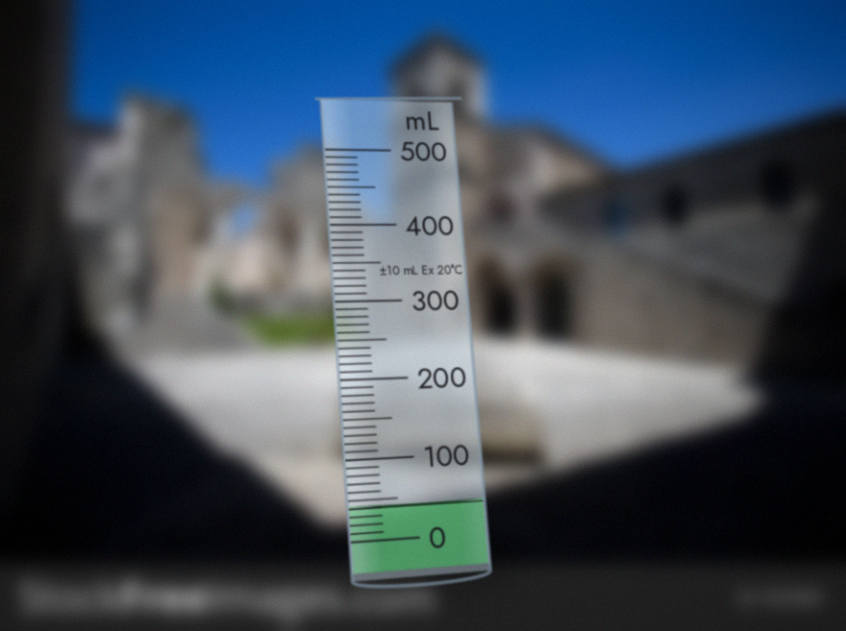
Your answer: 40 mL
